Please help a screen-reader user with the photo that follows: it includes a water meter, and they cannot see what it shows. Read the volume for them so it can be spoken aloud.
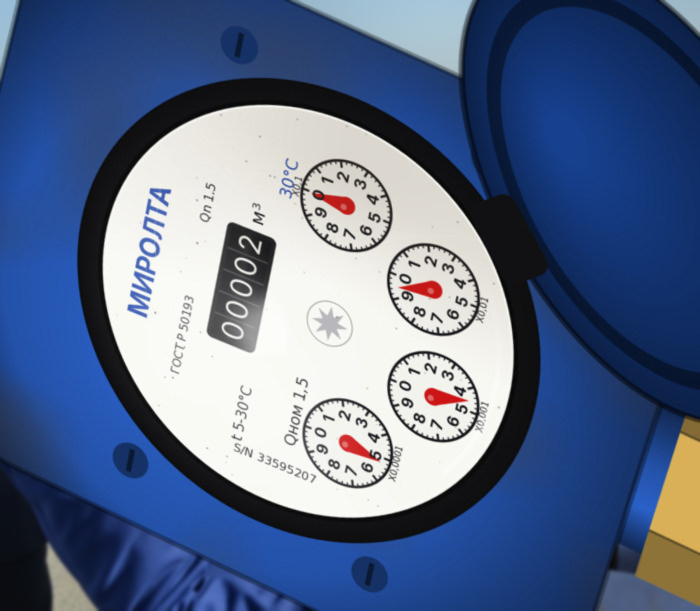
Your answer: 1.9945 m³
